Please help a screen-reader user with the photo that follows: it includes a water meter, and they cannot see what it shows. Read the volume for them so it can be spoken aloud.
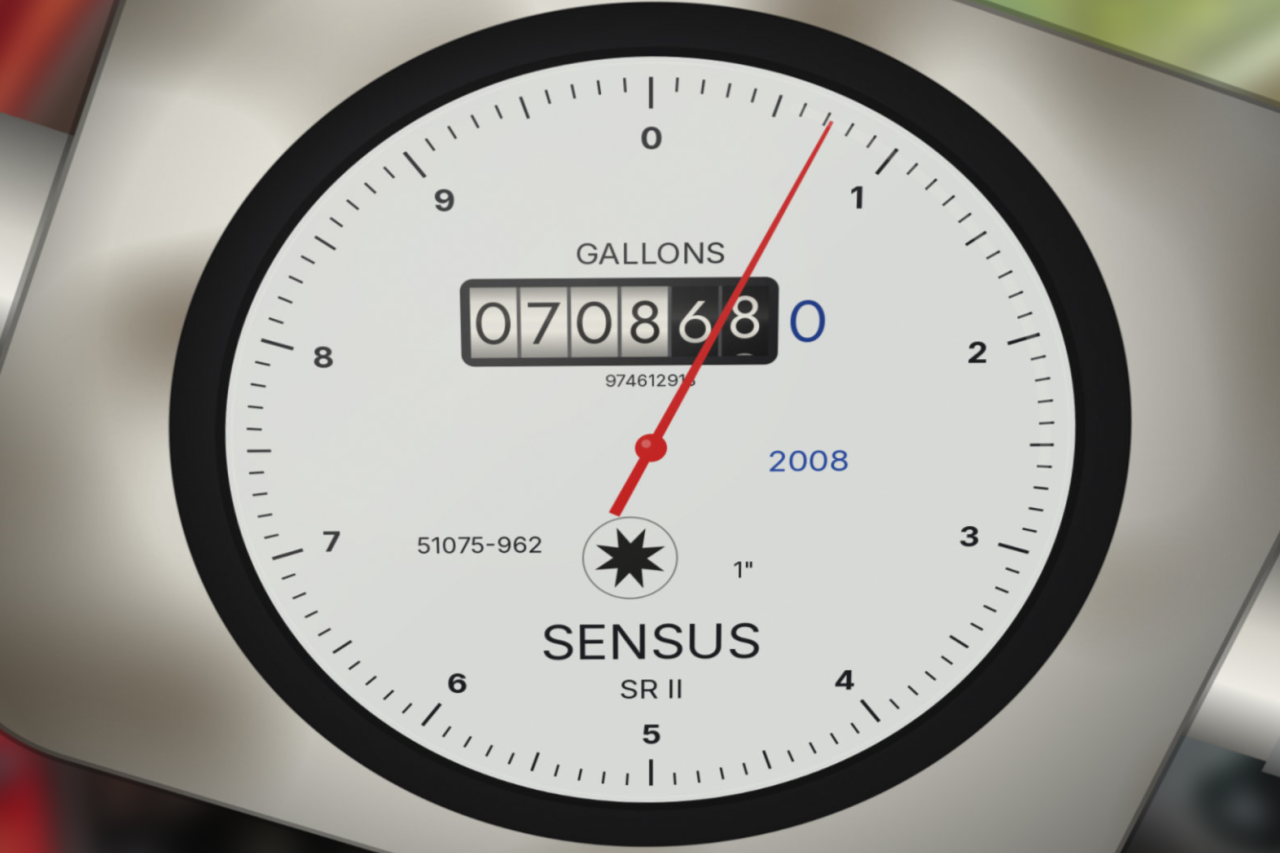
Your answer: 708680.7 gal
